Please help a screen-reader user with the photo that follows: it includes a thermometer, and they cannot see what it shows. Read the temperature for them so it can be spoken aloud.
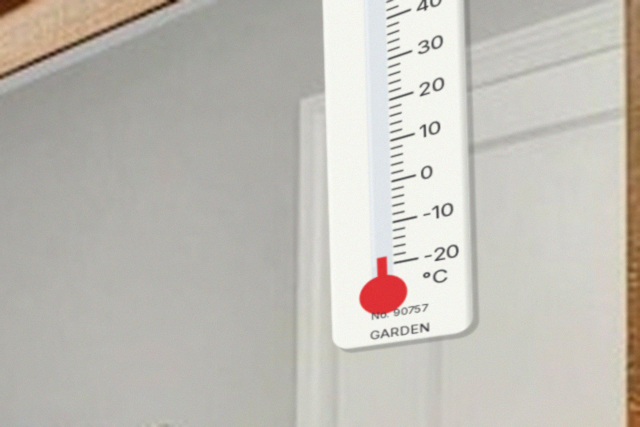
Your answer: -18 °C
